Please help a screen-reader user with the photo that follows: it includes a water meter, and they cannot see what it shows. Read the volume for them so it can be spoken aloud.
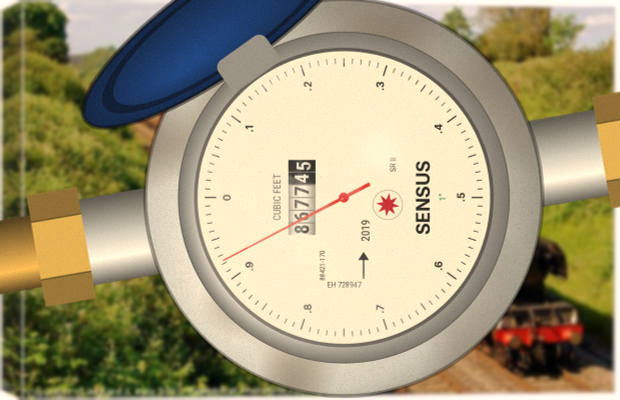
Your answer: 867744.92 ft³
